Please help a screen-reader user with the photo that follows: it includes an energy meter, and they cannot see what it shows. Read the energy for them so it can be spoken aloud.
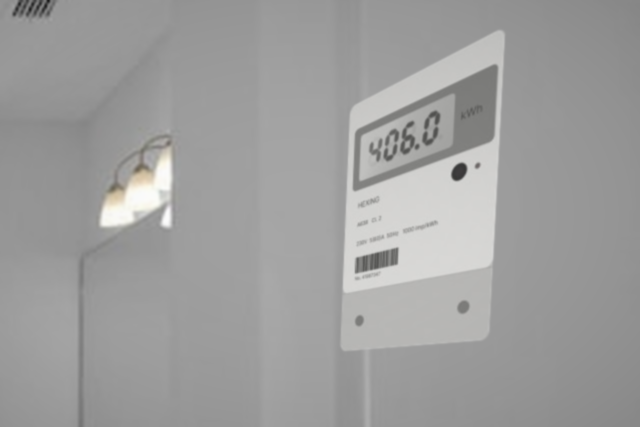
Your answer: 406.0 kWh
